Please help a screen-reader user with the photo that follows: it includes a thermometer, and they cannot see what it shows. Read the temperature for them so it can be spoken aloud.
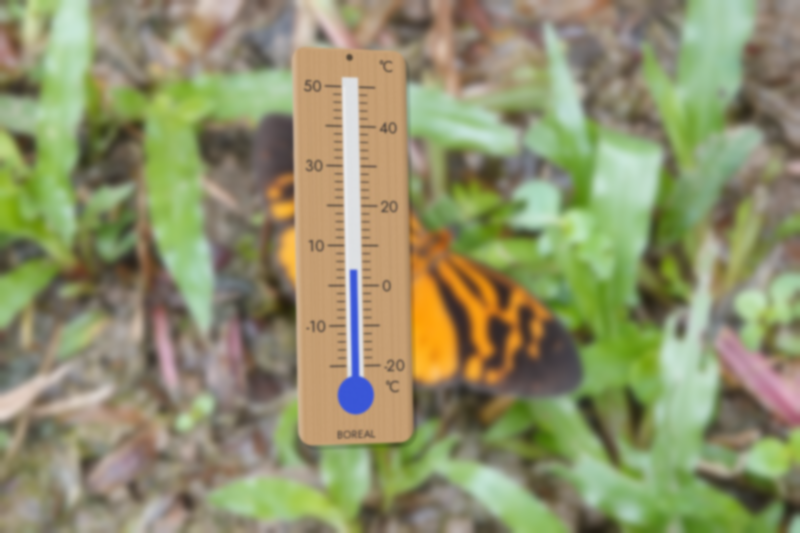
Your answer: 4 °C
